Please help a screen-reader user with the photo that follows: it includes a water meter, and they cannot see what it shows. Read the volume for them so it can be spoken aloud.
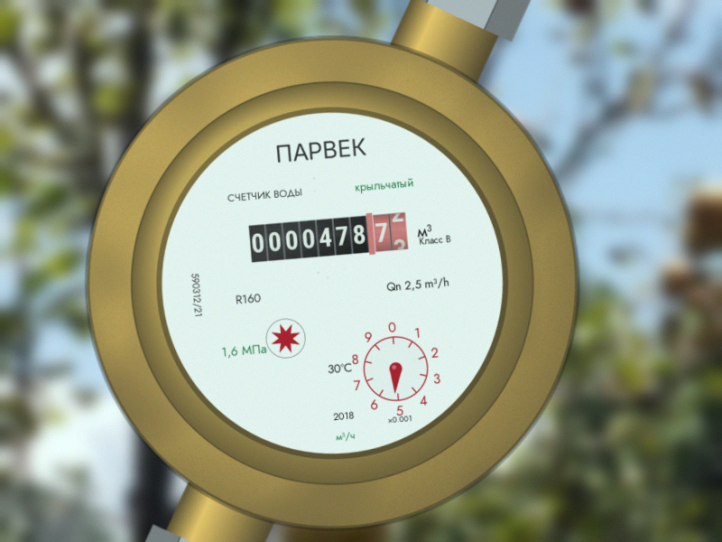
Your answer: 478.725 m³
